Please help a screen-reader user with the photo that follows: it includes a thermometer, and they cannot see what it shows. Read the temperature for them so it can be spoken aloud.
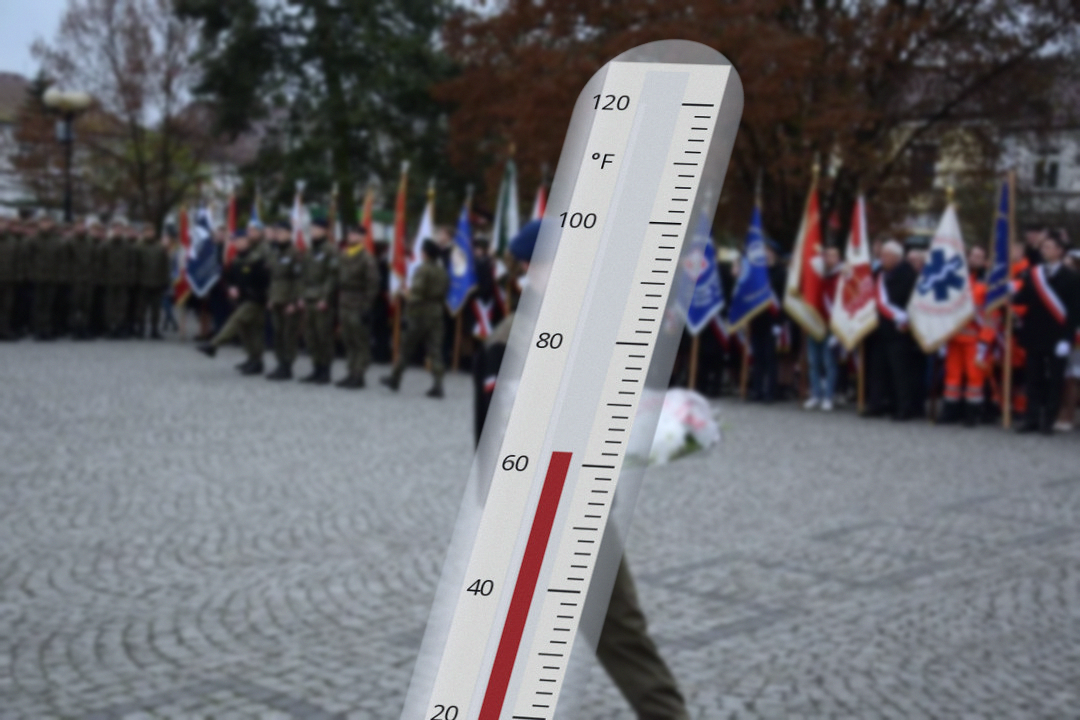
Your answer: 62 °F
